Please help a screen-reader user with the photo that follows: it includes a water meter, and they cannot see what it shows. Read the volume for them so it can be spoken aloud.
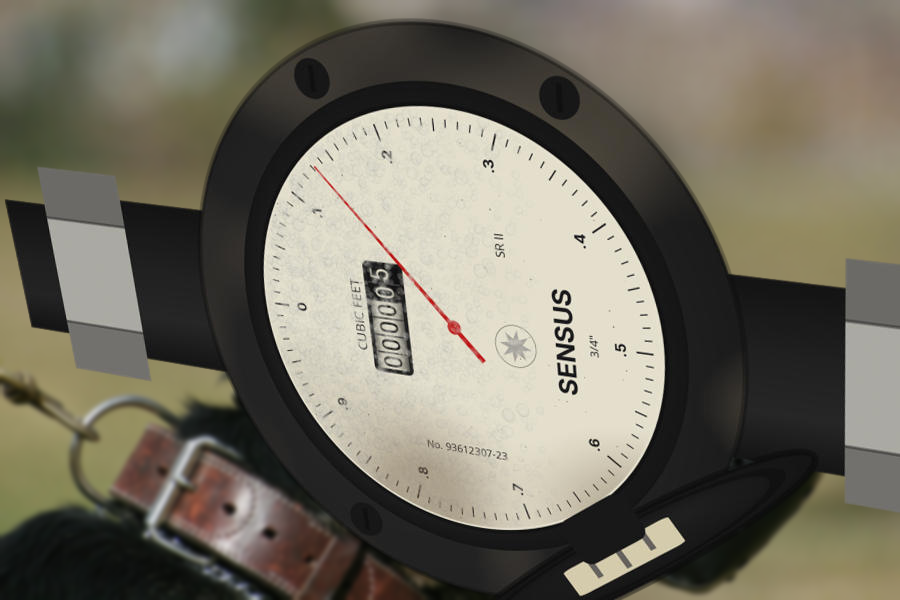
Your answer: 5.13 ft³
